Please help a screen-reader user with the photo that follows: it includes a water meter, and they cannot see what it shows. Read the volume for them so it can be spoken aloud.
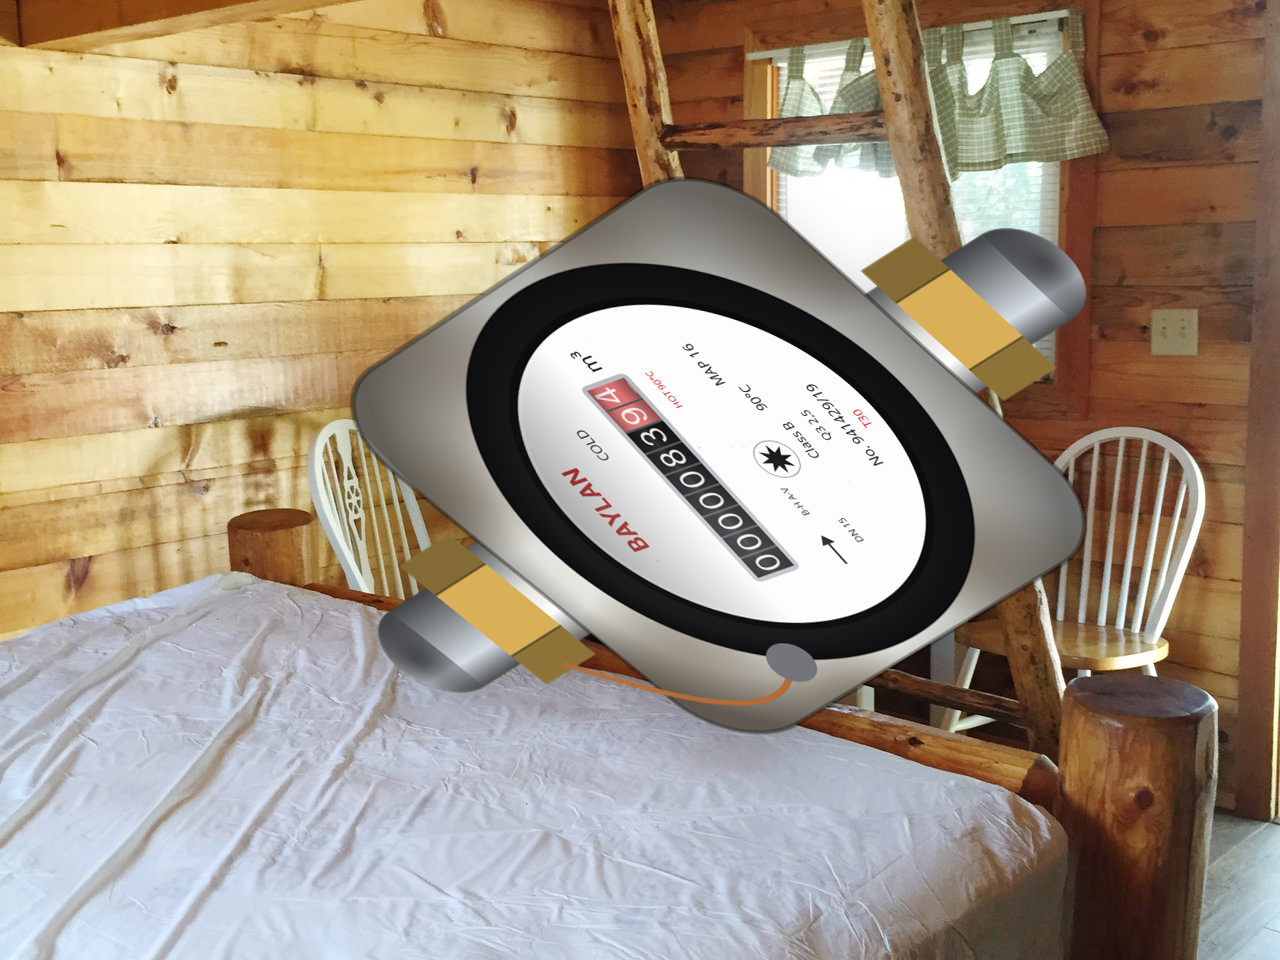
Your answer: 83.94 m³
